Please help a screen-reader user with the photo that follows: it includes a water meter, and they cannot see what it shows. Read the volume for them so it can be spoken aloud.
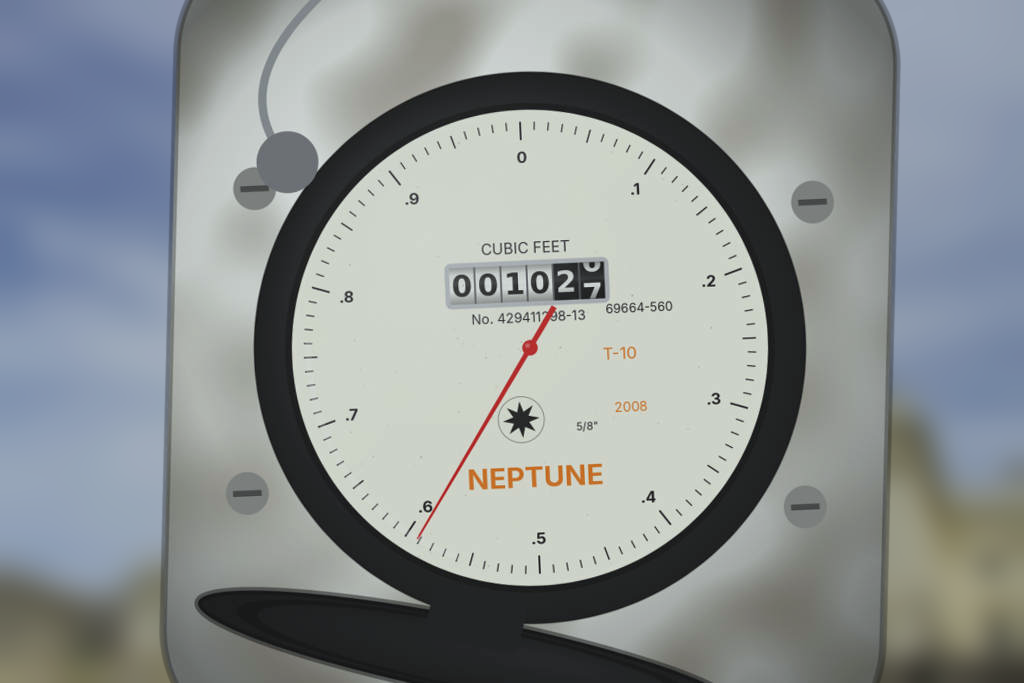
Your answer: 1026.59 ft³
